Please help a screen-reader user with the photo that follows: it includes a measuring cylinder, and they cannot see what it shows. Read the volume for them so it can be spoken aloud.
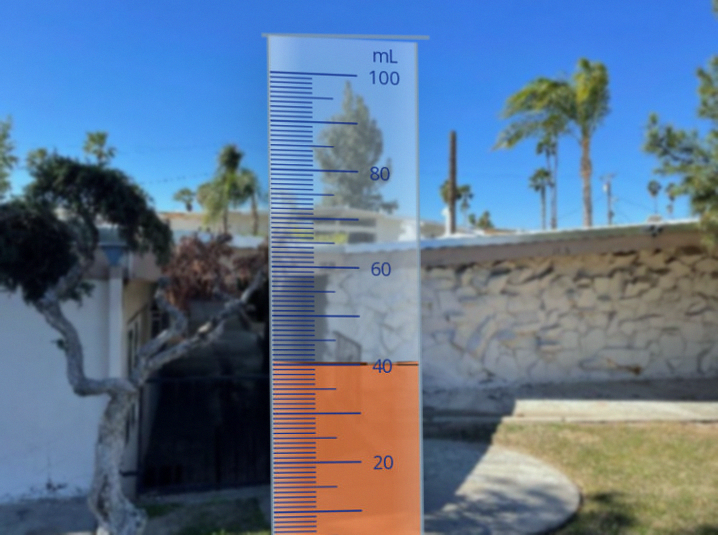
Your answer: 40 mL
